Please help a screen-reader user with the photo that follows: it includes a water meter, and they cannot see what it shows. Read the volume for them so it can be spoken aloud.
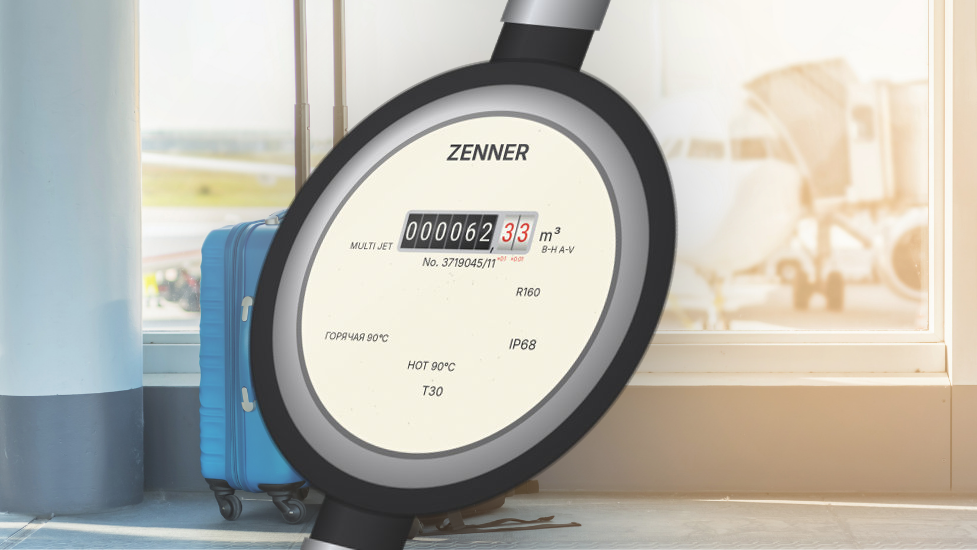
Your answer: 62.33 m³
